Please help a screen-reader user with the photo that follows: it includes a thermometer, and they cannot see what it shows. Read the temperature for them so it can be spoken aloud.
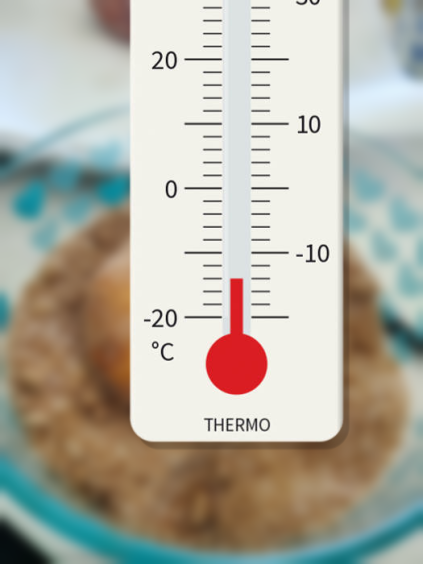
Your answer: -14 °C
